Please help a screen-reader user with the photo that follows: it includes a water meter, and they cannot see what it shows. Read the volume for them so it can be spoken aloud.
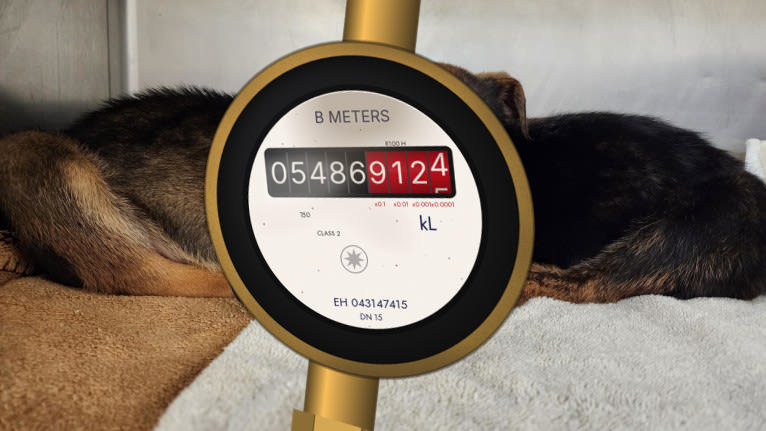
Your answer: 5486.9124 kL
